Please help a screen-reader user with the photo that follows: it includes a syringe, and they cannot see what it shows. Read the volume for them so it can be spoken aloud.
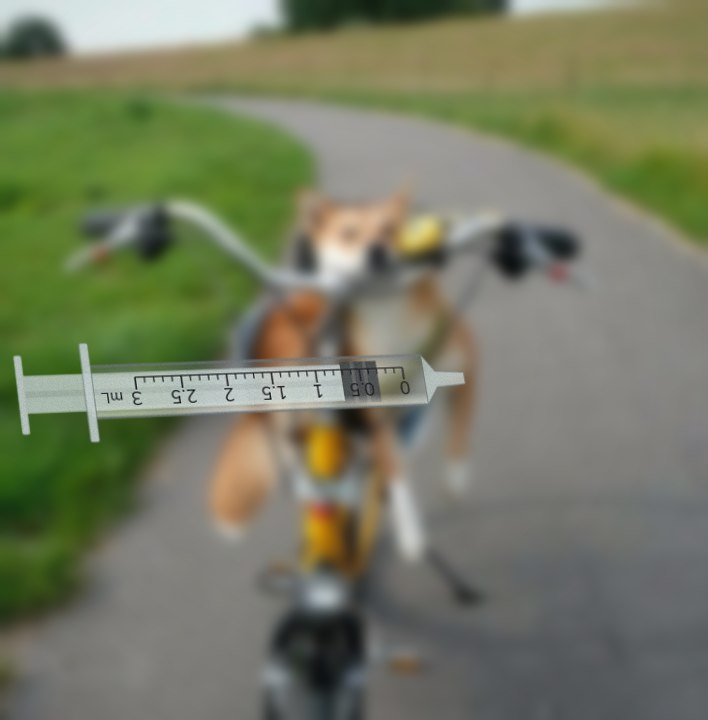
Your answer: 0.3 mL
